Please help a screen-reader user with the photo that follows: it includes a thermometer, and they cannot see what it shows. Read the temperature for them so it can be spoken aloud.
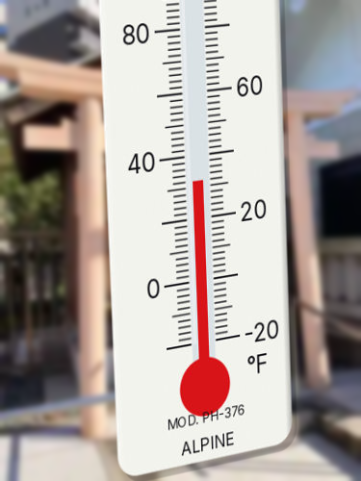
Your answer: 32 °F
